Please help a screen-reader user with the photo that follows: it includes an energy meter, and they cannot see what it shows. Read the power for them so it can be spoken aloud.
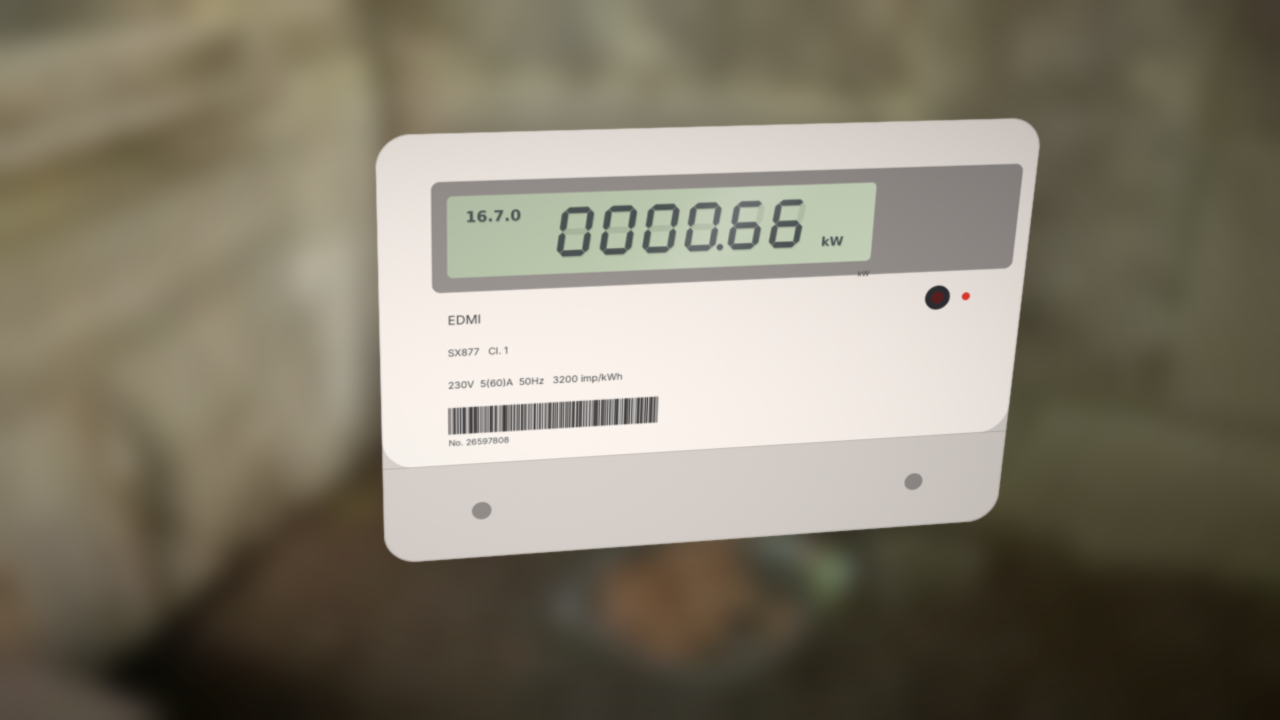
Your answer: 0.66 kW
